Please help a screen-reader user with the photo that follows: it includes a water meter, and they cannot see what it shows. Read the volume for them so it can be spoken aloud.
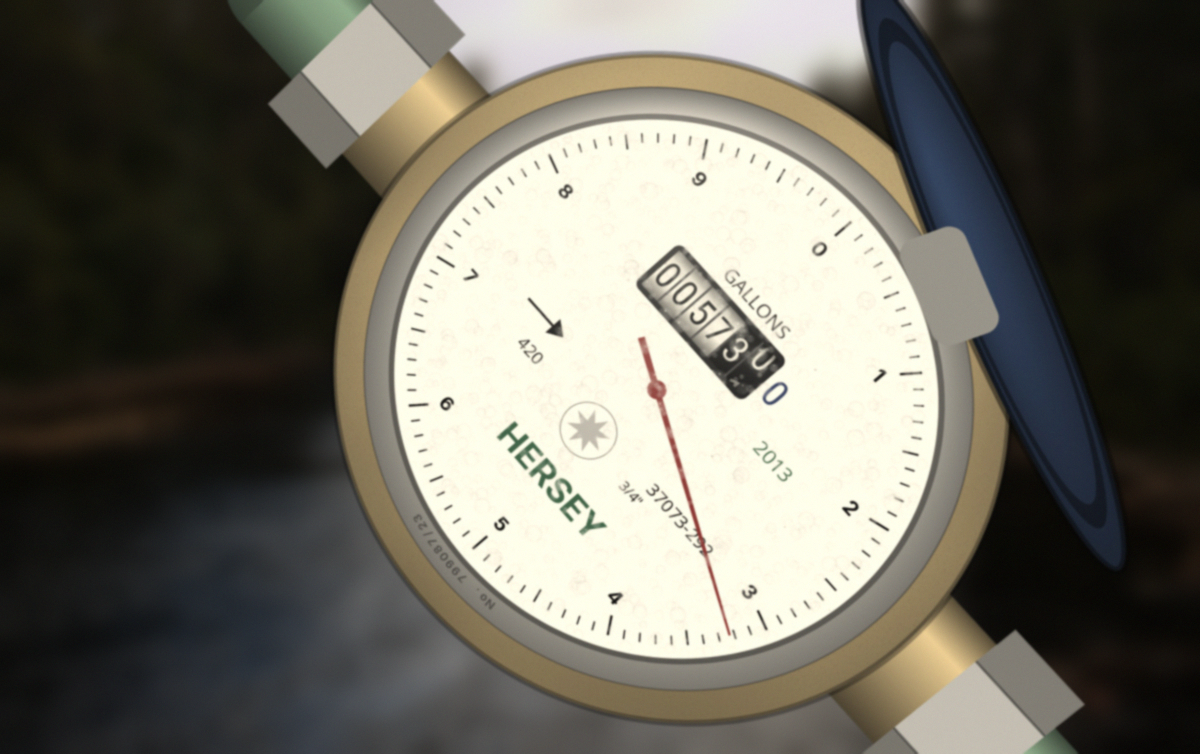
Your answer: 57303.2 gal
